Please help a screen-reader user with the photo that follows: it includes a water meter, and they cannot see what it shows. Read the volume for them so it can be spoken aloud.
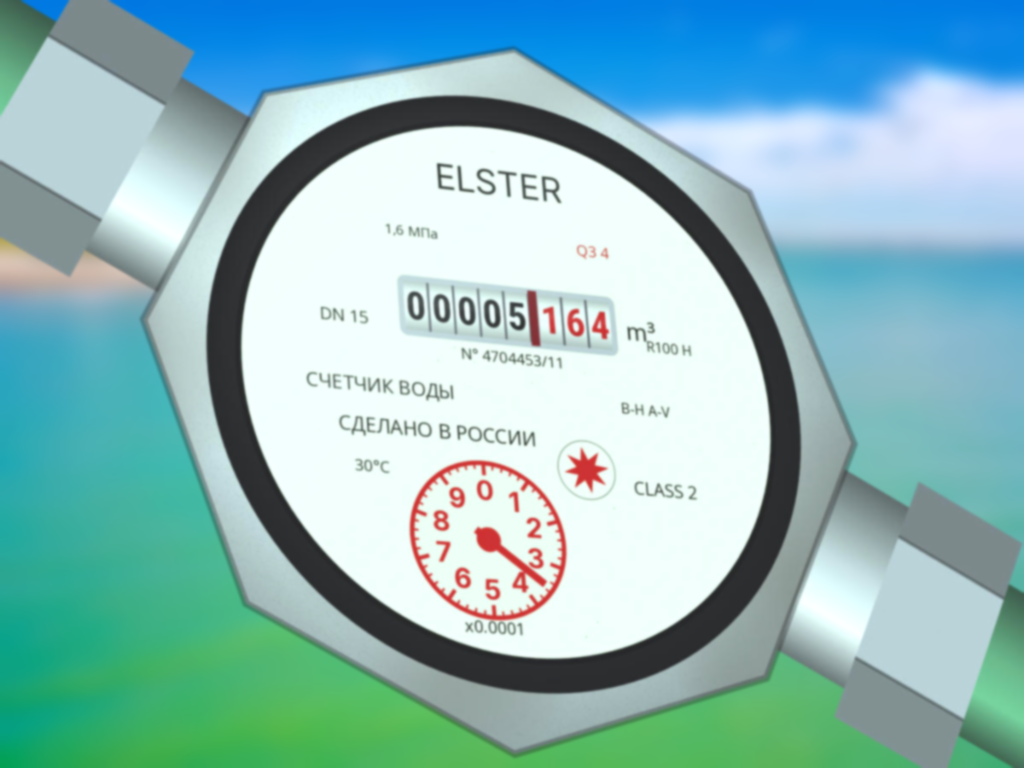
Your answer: 5.1643 m³
